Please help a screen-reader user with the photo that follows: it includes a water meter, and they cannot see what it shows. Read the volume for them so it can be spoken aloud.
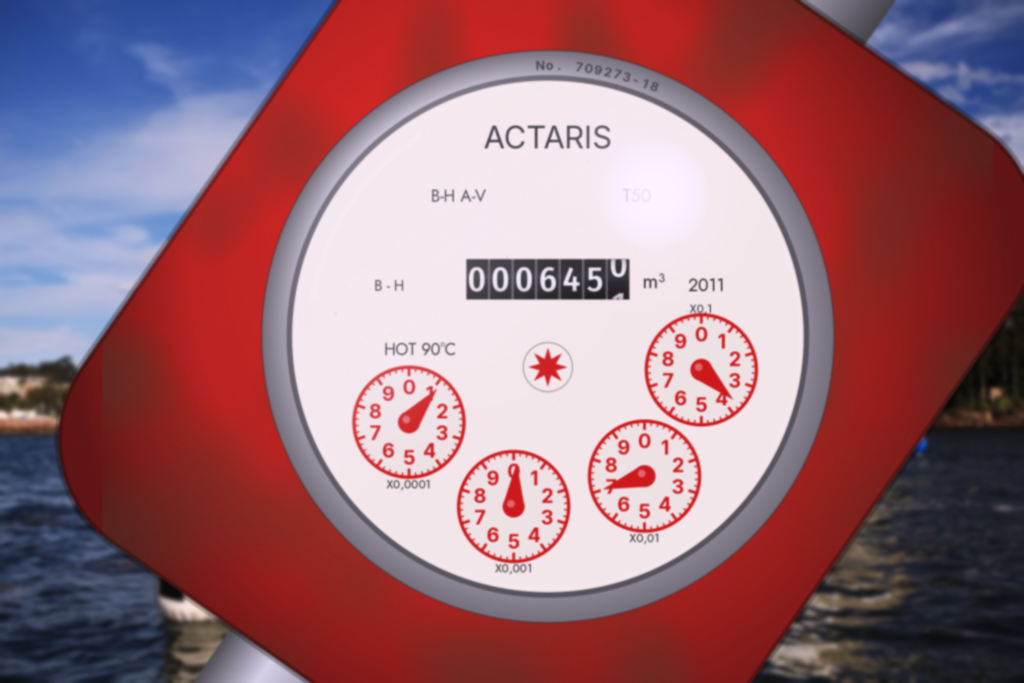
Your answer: 6450.3701 m³
